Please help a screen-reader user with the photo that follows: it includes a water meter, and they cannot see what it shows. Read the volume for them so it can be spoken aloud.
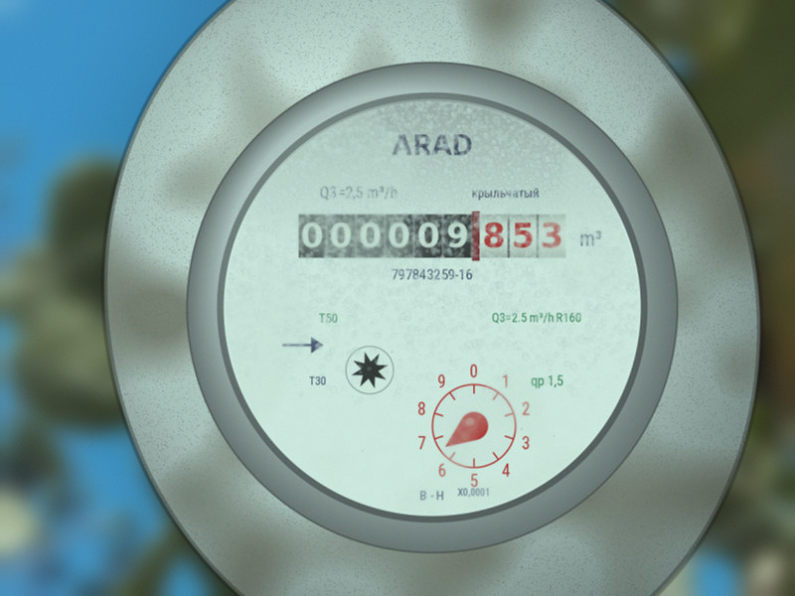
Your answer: 9.8536 m³
